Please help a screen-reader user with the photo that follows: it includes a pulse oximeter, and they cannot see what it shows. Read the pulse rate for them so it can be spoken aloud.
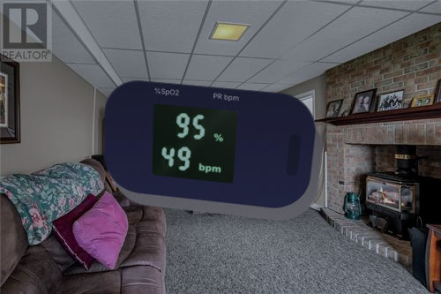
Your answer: 49 bpm
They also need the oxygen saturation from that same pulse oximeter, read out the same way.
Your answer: 95 %
